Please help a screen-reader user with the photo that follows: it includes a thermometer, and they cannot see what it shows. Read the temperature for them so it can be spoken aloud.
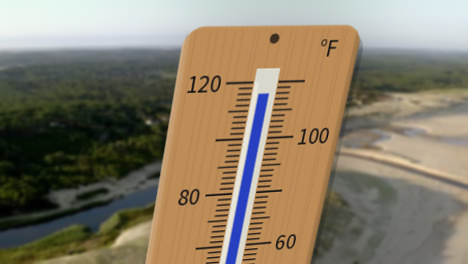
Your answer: 116 °F
